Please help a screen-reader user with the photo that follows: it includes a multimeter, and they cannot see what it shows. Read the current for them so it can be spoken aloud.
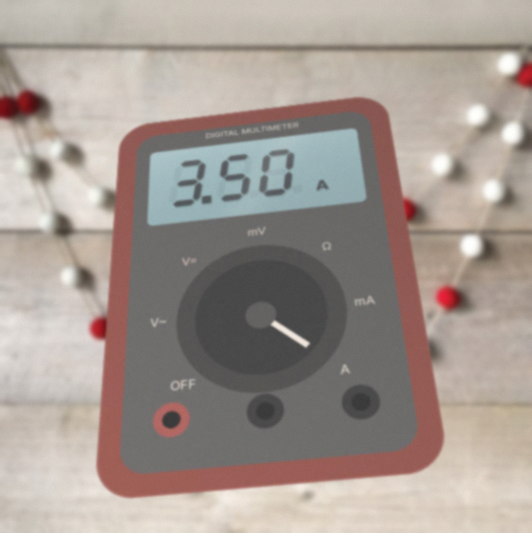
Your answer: 3.50 A
